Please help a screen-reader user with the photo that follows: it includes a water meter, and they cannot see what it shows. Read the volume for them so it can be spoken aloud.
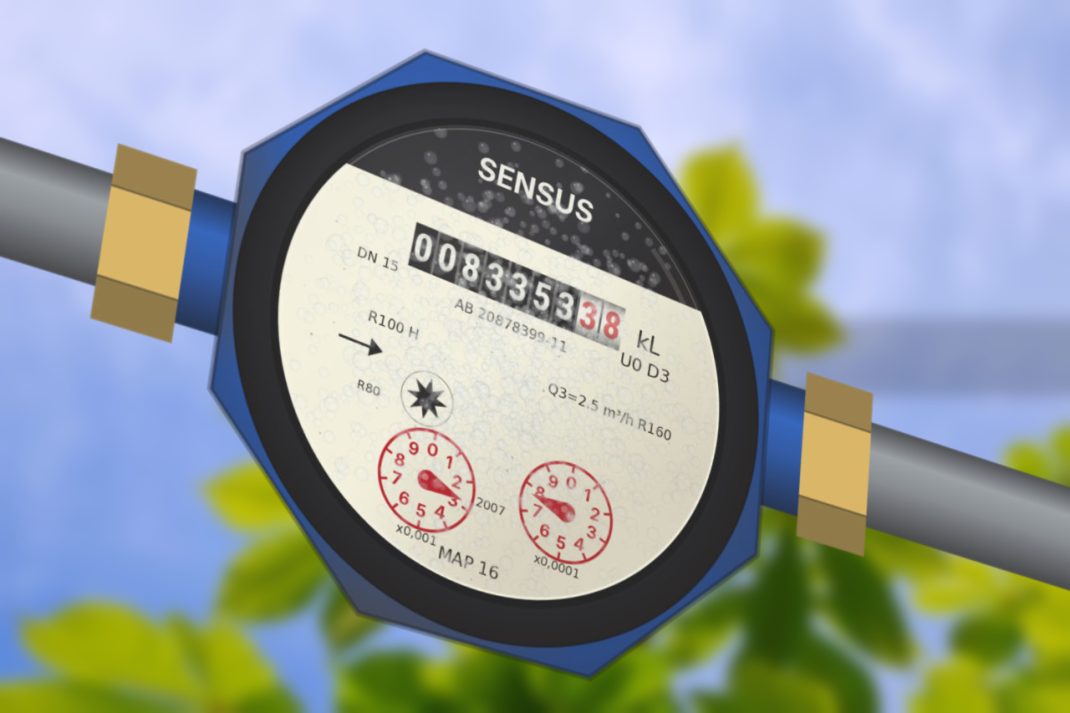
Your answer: 83353.3827 kL
